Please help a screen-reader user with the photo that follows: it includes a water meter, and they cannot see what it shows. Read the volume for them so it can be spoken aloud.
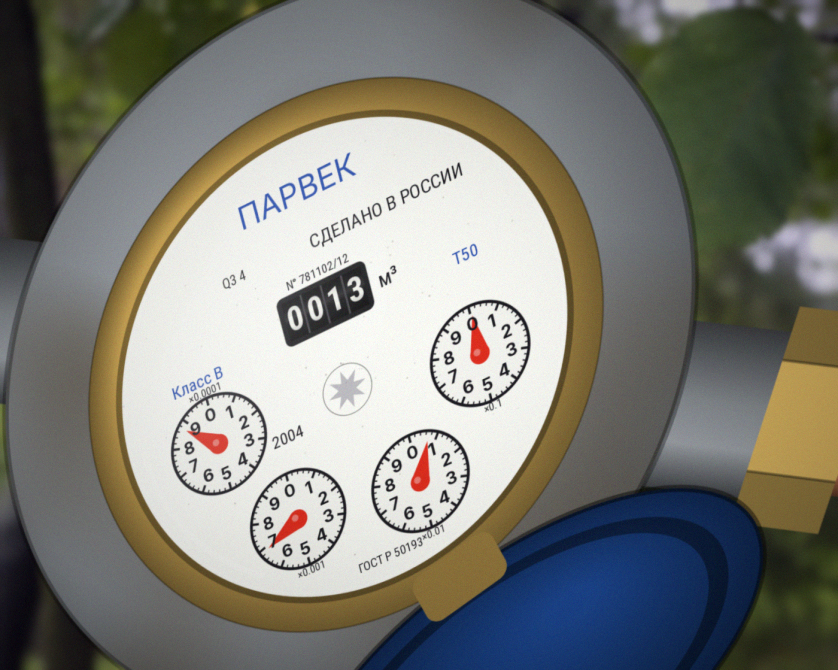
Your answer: 13.0068 m³
